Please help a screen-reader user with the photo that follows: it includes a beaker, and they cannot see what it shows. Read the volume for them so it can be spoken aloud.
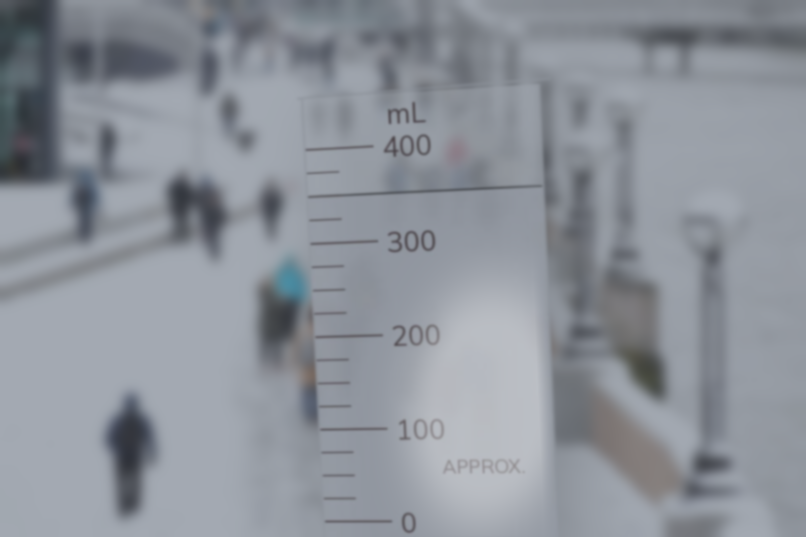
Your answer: 350 mL
